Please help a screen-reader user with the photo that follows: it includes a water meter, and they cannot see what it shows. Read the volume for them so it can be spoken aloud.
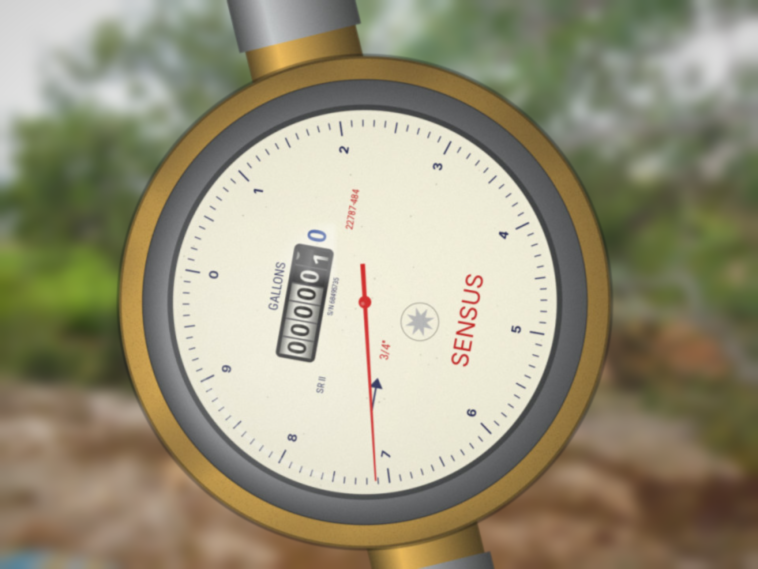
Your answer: 7.1 gal
